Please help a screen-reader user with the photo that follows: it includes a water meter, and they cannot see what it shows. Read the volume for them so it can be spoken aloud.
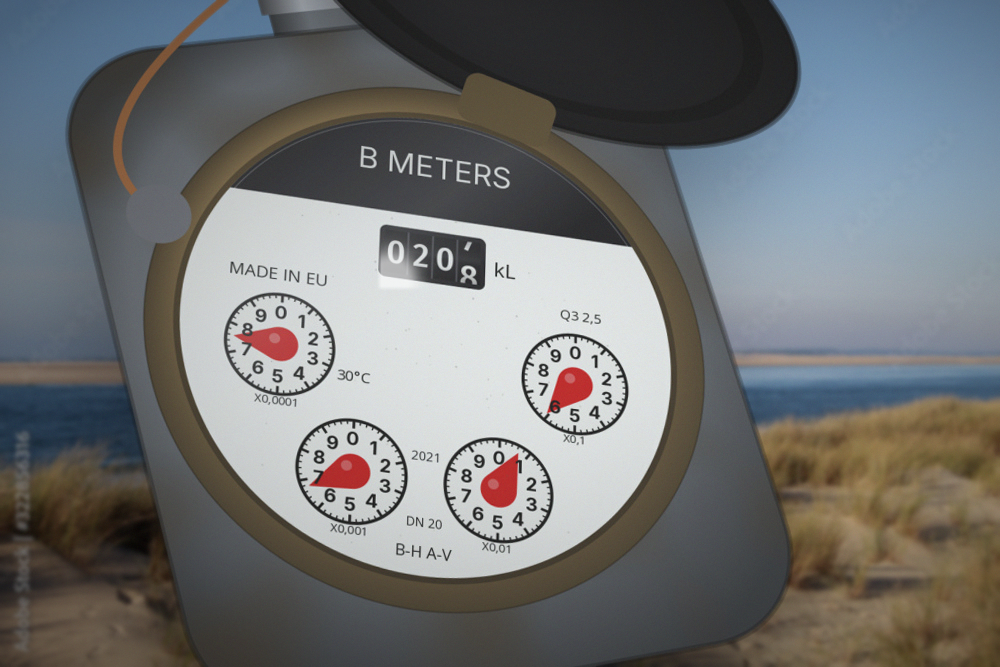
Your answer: 207.6067 kL
